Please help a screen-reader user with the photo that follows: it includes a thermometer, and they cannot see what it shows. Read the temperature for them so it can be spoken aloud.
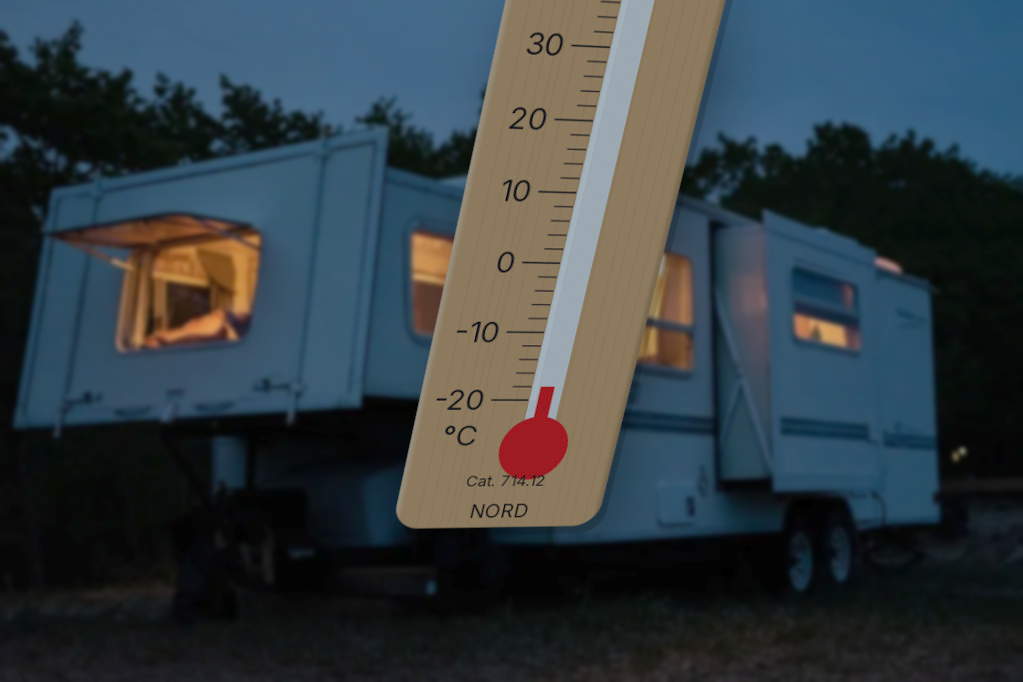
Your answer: -18 °C
